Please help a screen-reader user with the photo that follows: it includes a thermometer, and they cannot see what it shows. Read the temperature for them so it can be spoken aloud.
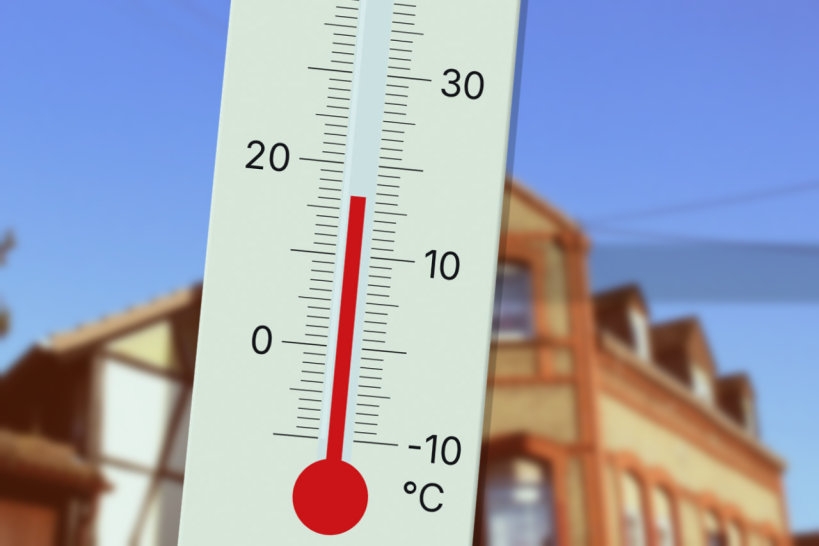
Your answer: 16.5 °C
